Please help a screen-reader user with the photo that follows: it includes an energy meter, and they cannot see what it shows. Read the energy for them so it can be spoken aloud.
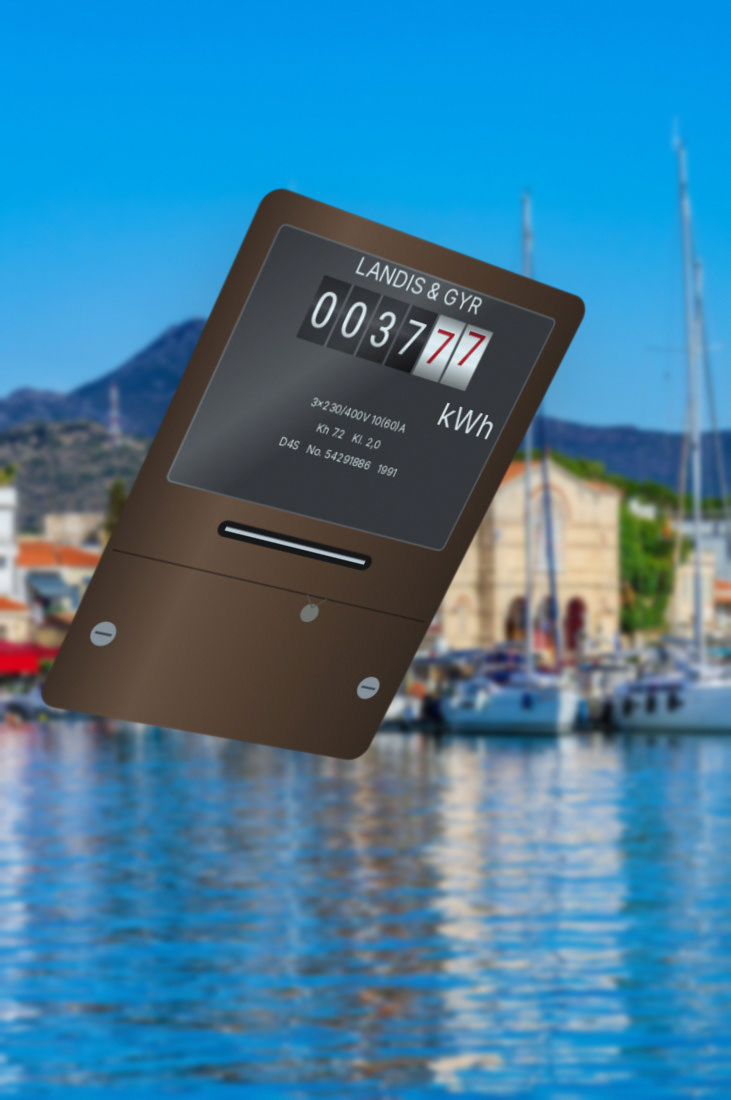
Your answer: 37.77 kWh
